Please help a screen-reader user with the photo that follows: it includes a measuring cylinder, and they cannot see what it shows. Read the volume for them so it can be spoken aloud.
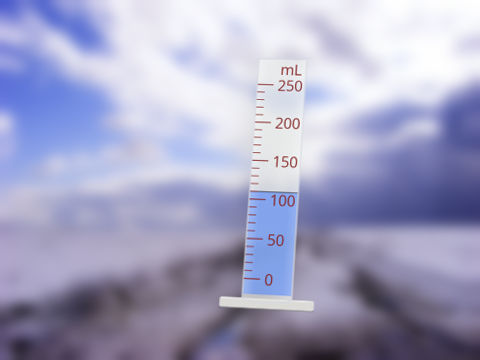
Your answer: 110 mL
